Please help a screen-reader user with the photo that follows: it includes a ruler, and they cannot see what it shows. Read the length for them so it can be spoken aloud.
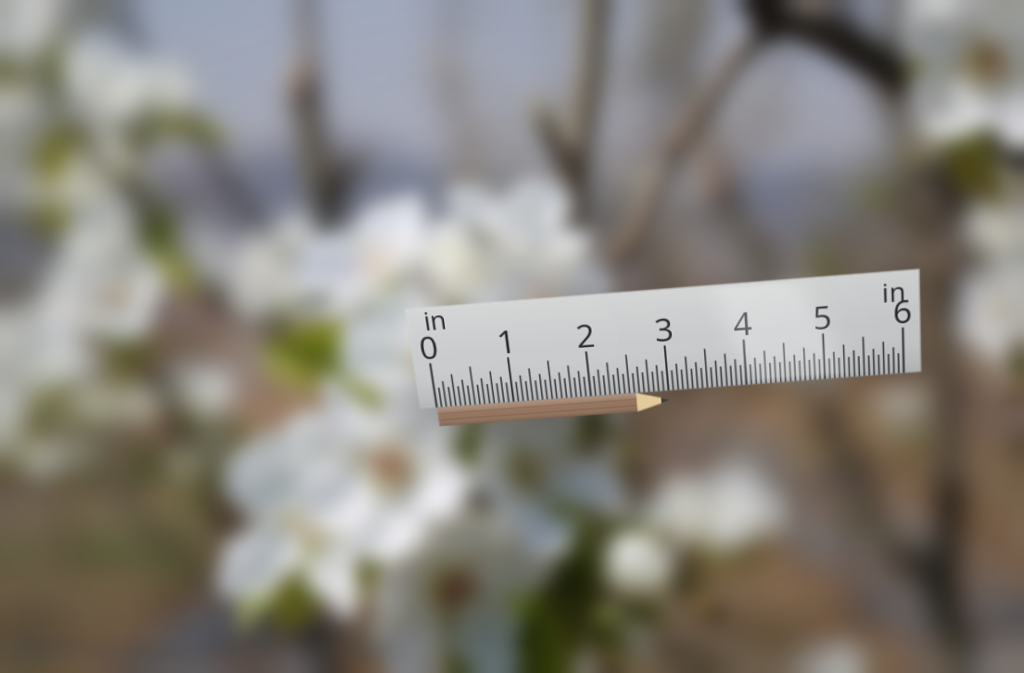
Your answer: 3 in
